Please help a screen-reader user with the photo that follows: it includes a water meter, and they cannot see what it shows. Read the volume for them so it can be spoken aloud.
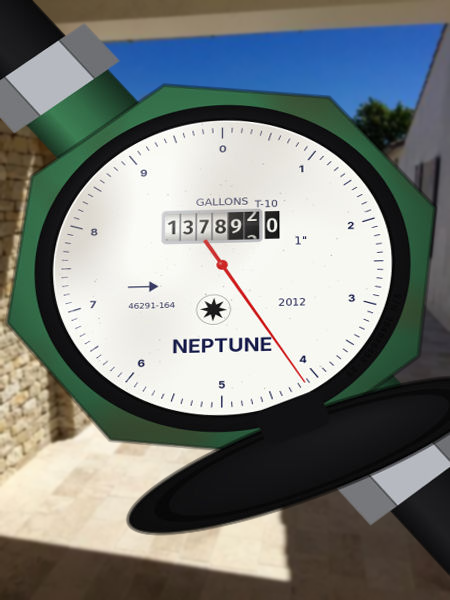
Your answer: 1378924.1 gal
